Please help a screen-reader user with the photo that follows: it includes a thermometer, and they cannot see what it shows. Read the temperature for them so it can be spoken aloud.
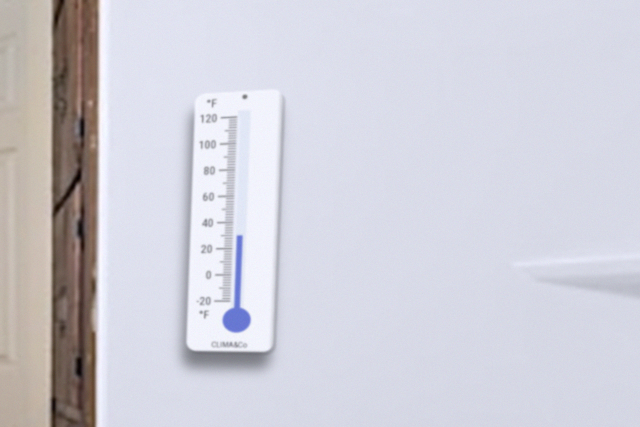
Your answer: 30 °F
